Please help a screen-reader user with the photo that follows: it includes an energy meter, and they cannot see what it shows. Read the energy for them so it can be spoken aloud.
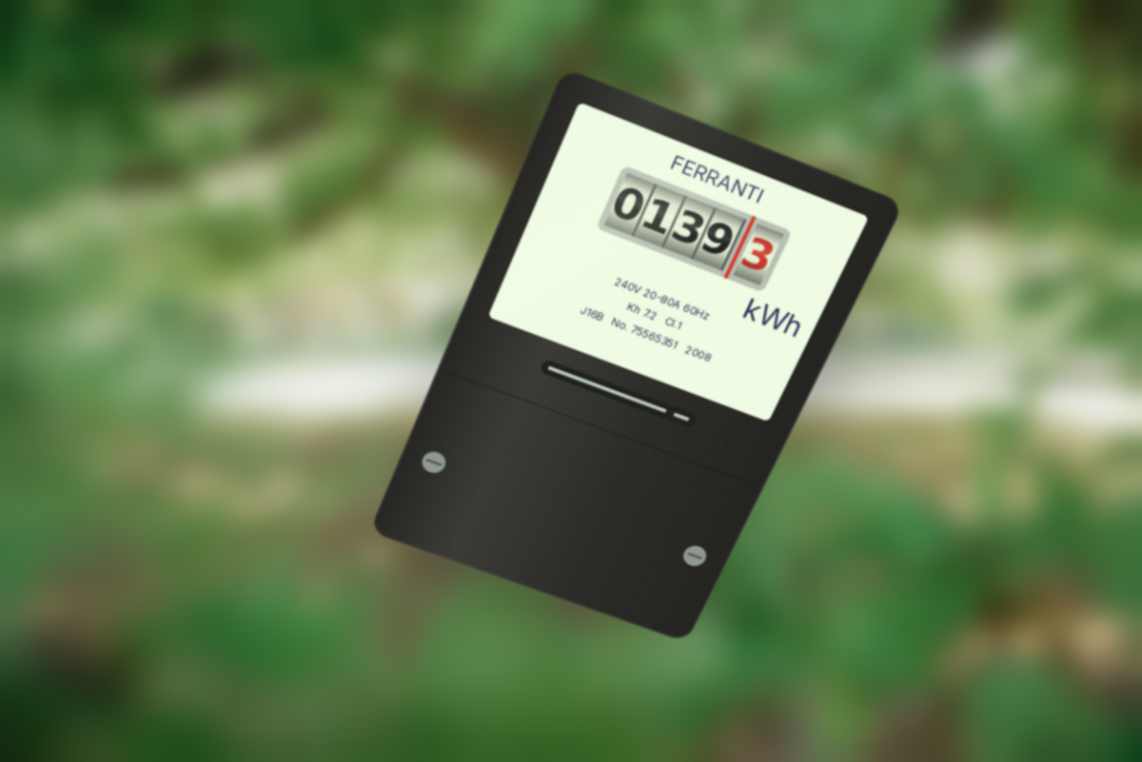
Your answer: 139.3 kWh
